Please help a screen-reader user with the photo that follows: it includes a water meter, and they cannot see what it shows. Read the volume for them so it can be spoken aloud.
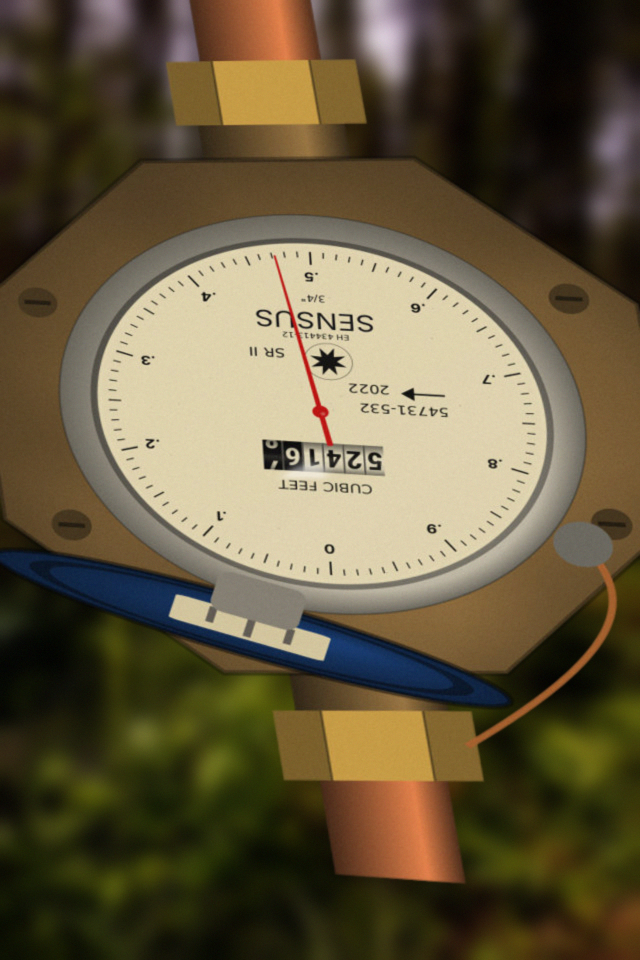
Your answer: 524167.47 ft³
